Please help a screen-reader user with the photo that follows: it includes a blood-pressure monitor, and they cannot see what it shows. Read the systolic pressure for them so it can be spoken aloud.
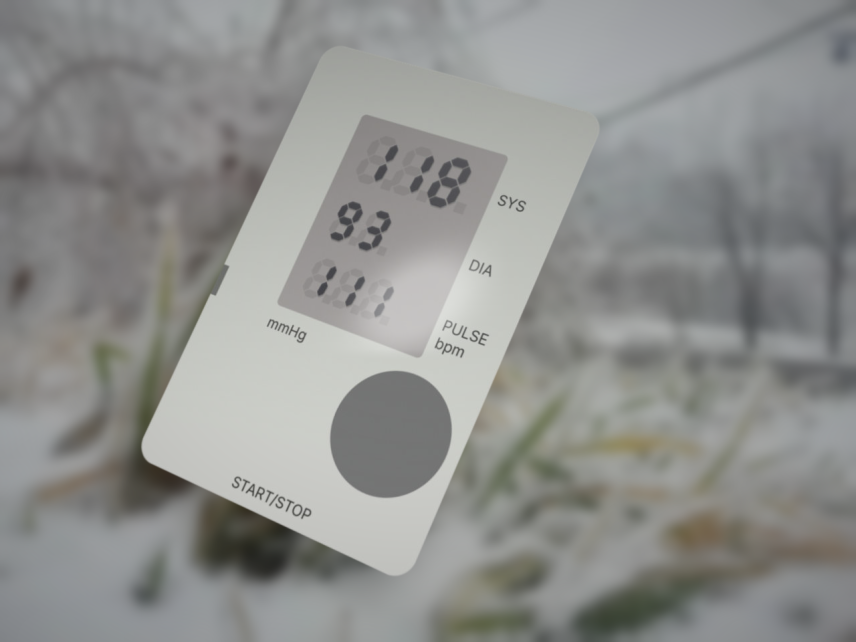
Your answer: 118 mmHg
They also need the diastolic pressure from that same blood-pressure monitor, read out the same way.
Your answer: 93 mmHg
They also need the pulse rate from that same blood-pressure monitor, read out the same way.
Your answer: 111 bpm
